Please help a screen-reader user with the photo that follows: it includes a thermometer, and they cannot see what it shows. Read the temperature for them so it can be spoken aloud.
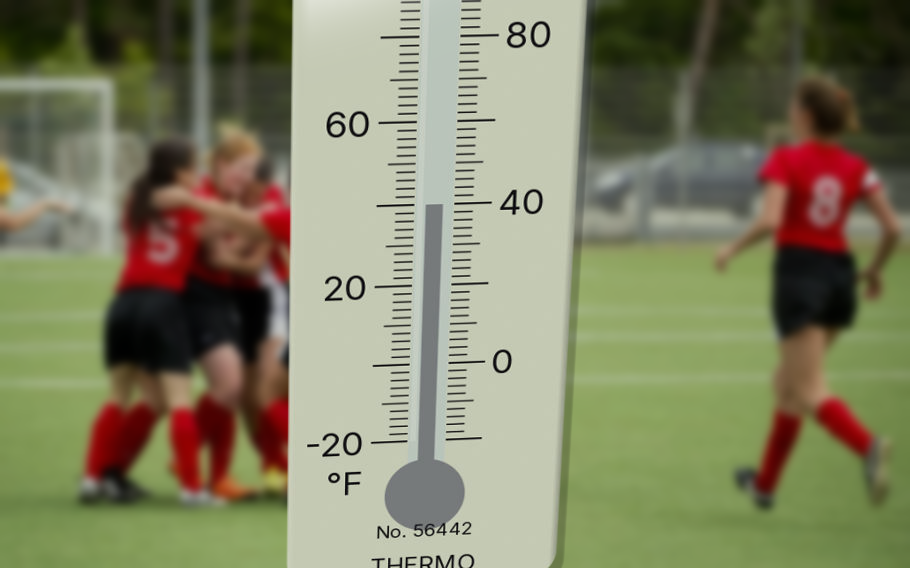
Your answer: 40 °F
